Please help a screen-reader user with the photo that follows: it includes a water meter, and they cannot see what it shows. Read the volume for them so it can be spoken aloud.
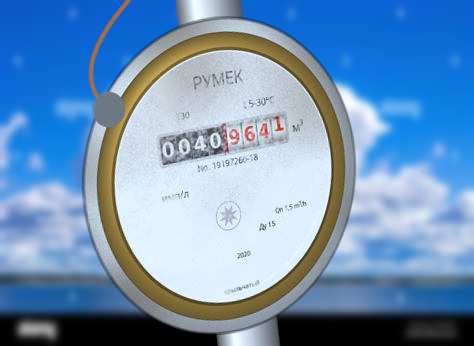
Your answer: 40.9641 m³
